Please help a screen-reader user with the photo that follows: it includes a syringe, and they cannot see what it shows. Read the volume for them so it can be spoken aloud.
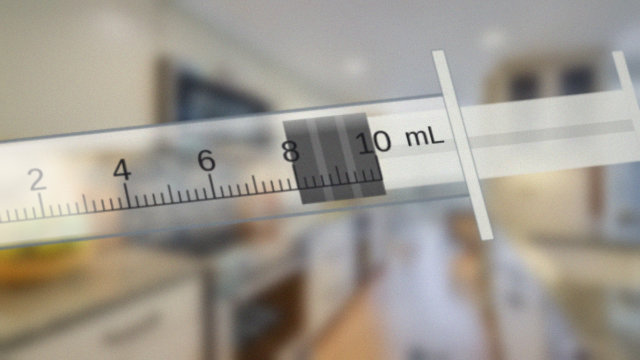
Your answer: 8 mL
